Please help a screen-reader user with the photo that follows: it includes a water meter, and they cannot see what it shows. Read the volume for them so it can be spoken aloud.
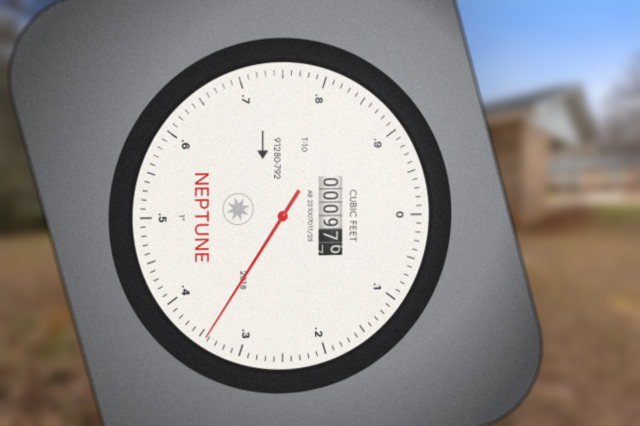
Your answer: 976.34 ft³
